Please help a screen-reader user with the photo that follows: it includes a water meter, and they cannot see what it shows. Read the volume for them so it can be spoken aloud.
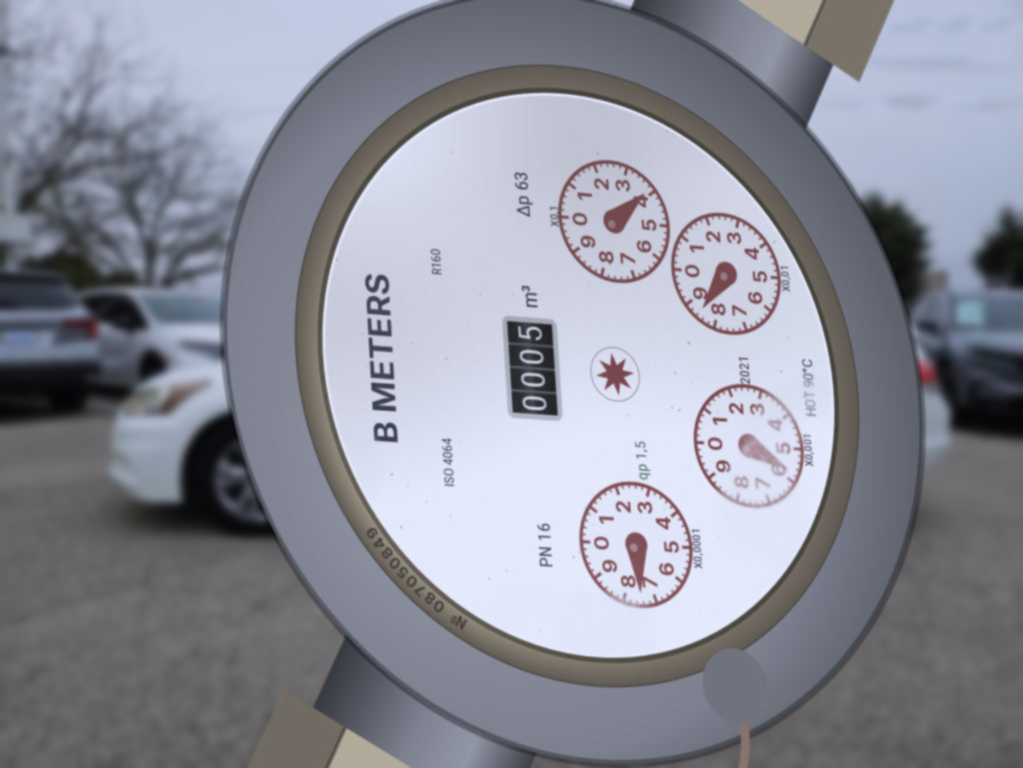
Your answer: 5.3857 m³
